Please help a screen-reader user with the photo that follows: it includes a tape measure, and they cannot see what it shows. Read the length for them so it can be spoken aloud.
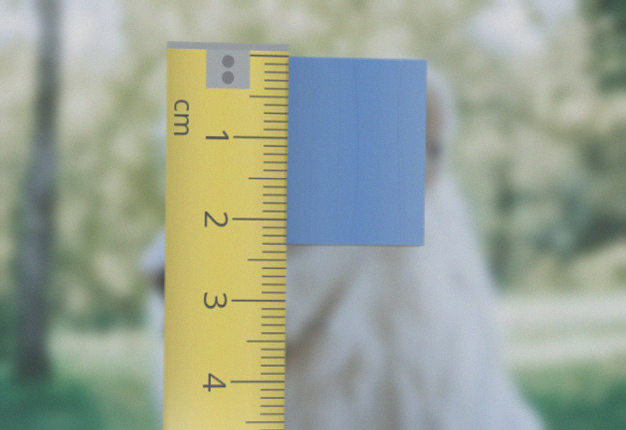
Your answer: 2.3 cm
